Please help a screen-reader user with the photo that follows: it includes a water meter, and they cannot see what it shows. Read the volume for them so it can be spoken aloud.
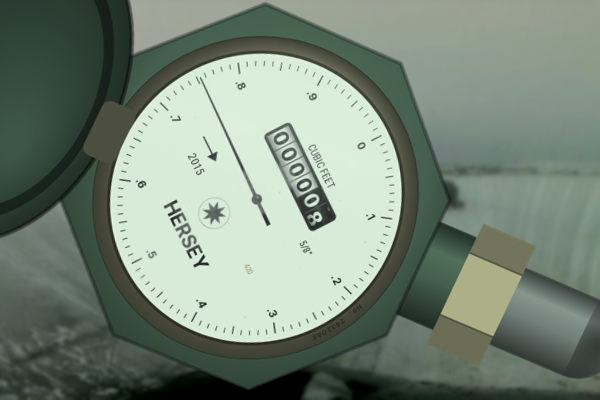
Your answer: 7.75 ft³
